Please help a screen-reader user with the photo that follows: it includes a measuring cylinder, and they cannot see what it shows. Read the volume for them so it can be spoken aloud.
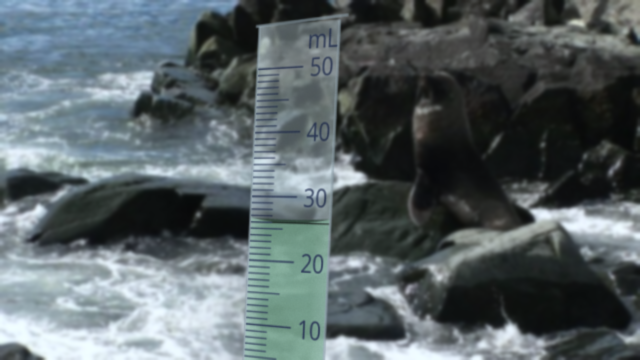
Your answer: 26 mL
